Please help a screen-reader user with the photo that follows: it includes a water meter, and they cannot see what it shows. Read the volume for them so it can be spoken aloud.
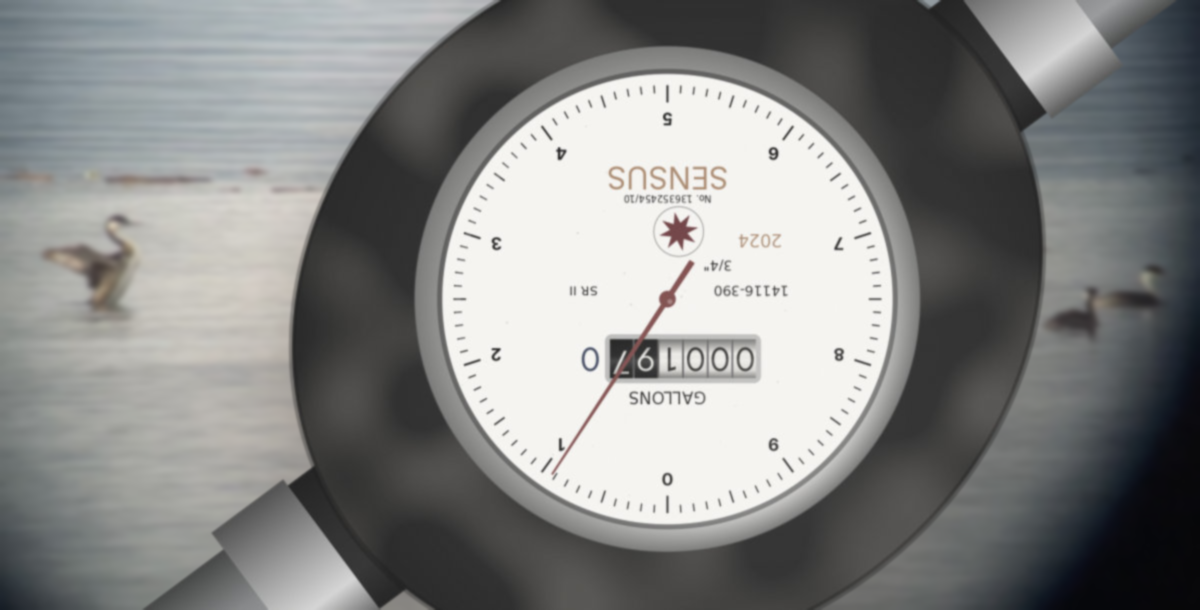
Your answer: 1970.9 gal
